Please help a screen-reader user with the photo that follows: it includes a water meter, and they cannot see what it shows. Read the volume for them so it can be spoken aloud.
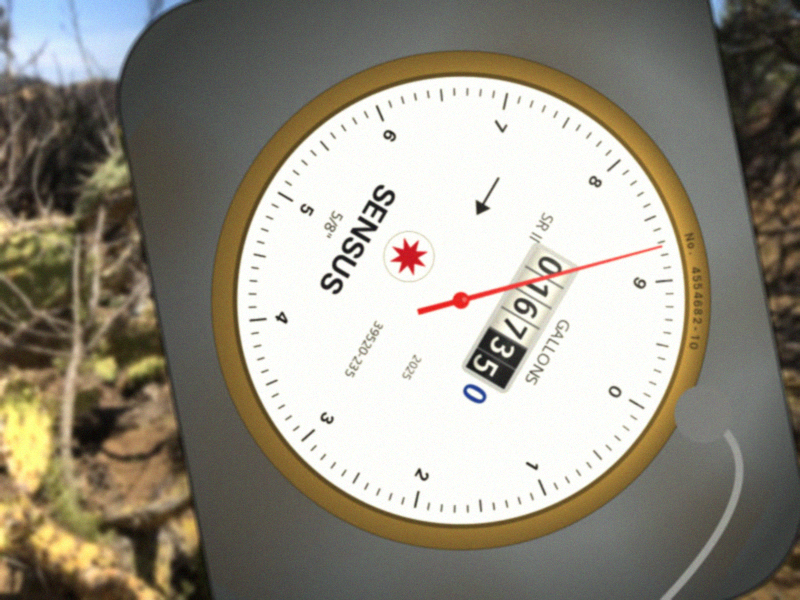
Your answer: 167348.7 gal
